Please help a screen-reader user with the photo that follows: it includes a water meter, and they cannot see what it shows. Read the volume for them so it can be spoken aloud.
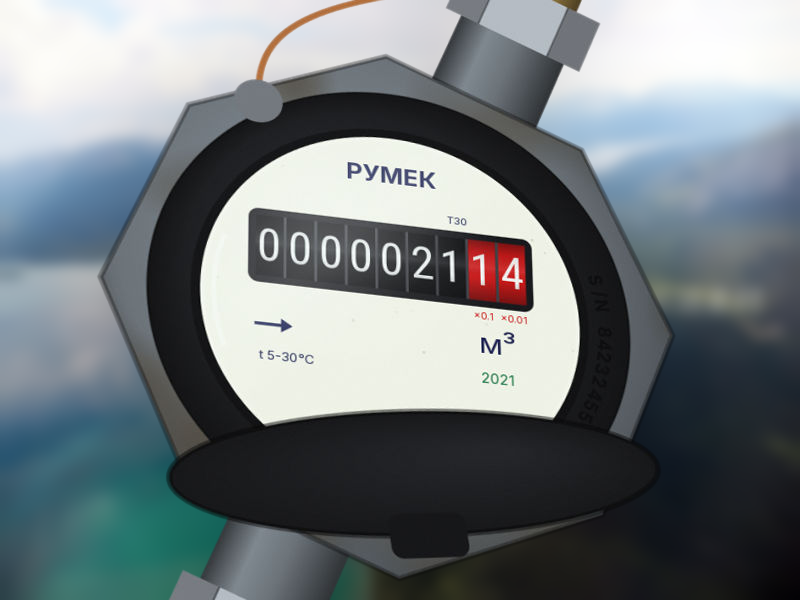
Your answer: 21.14 m³
